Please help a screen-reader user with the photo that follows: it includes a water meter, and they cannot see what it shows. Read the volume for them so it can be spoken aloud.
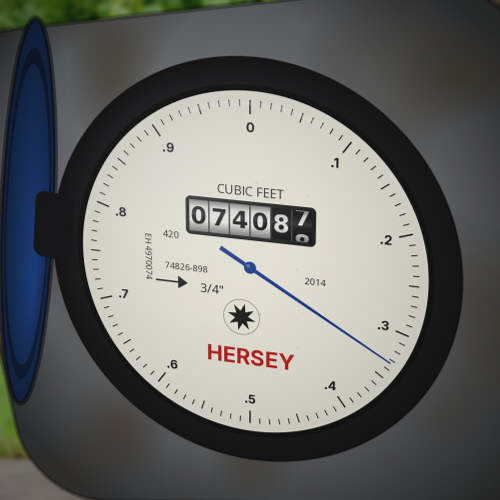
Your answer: 74087.33 ft³
